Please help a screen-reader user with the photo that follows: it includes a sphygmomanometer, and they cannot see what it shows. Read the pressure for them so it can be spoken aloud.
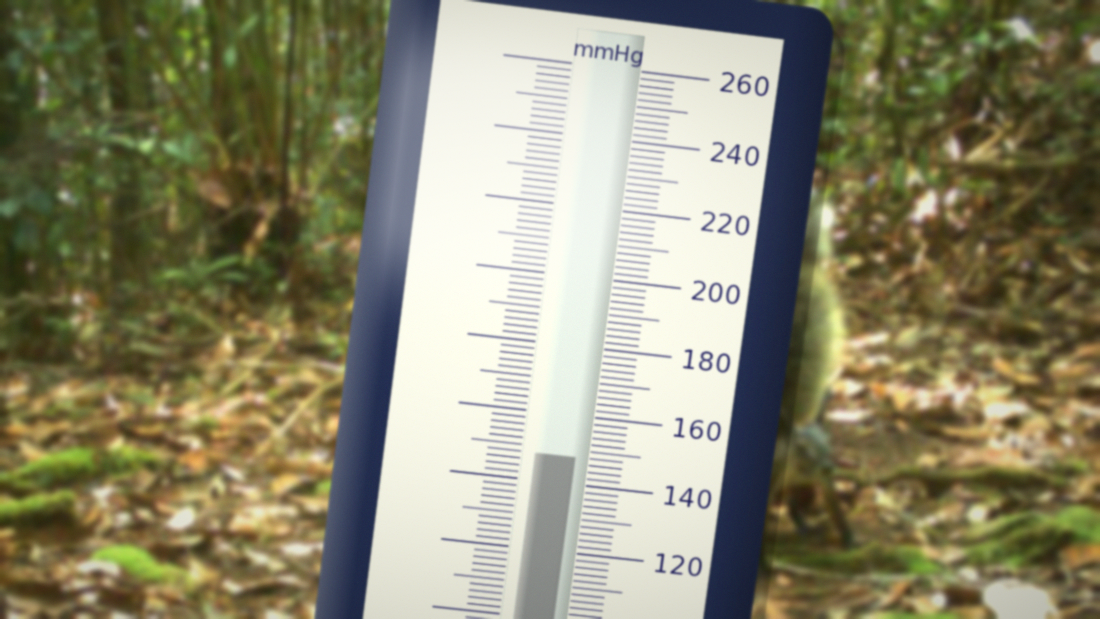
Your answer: 148 mmHg
